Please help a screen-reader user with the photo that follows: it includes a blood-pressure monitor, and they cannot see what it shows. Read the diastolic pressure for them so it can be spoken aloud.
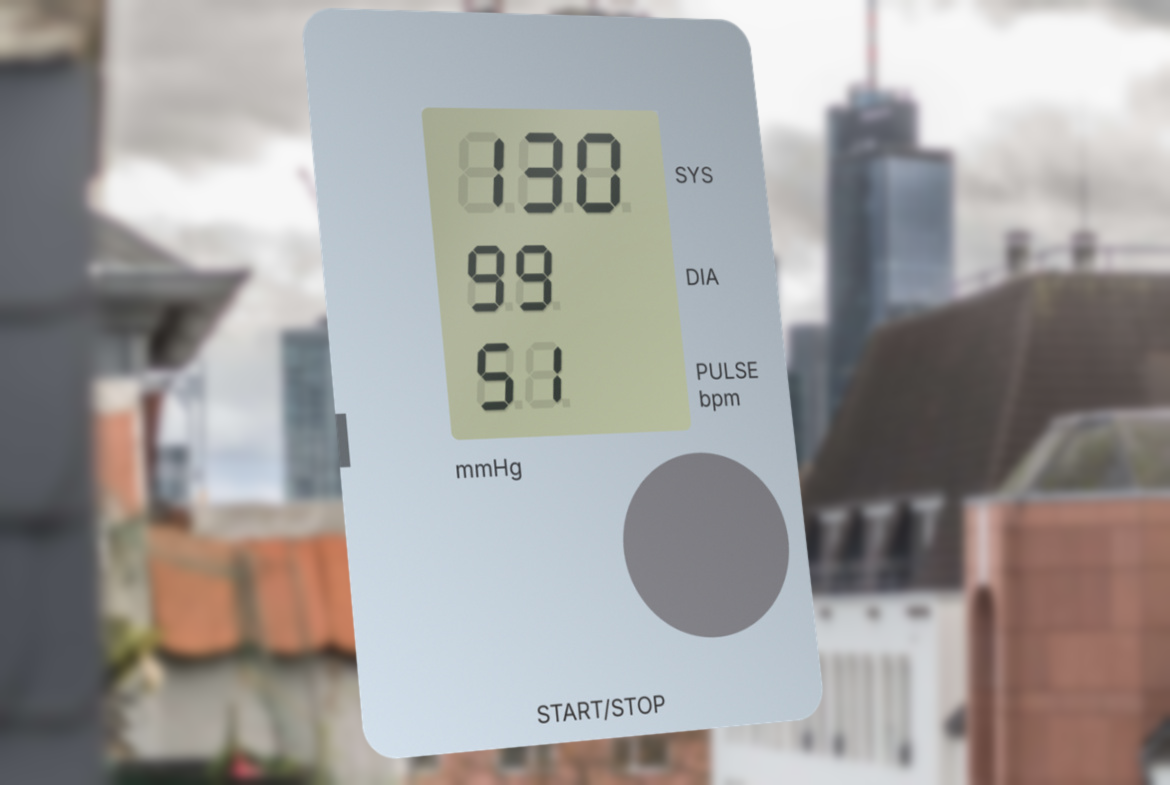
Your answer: 99 mmHg
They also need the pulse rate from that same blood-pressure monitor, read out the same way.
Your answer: 51 bpm
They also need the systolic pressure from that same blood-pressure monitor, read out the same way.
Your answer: 130 mmHg
